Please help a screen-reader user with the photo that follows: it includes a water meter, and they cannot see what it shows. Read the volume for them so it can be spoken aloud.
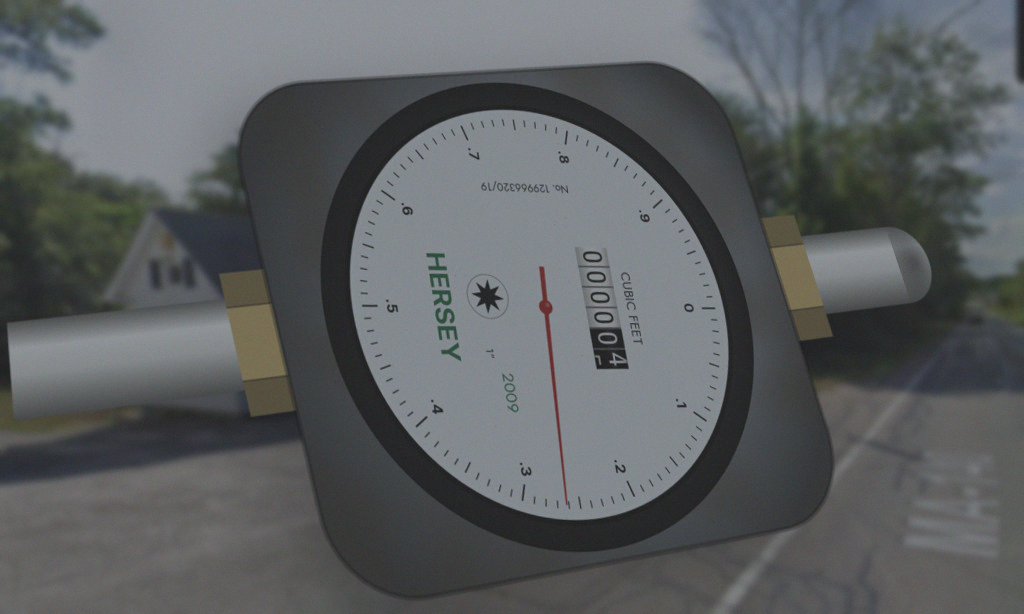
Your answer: 4.26 ft³
